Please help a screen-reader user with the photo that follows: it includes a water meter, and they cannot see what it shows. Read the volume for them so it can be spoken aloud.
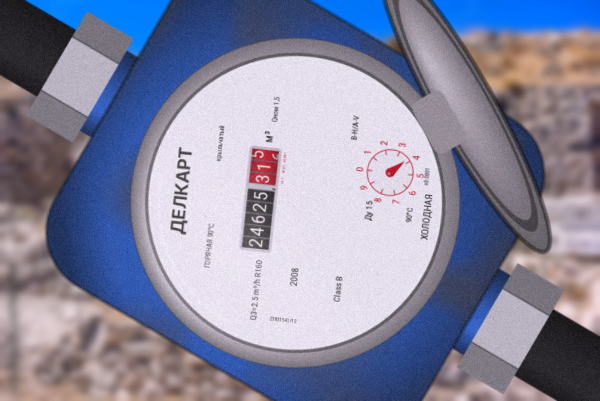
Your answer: 24625.3153 m³
